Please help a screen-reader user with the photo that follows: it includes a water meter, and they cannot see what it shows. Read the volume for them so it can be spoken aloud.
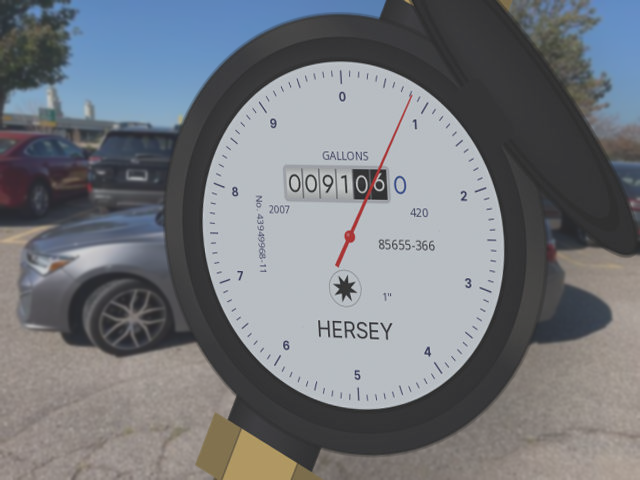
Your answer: 91060.8 gal
